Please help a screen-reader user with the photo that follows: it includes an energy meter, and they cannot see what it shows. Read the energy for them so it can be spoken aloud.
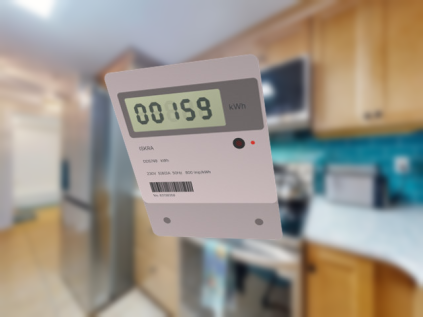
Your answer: 159 kWh
